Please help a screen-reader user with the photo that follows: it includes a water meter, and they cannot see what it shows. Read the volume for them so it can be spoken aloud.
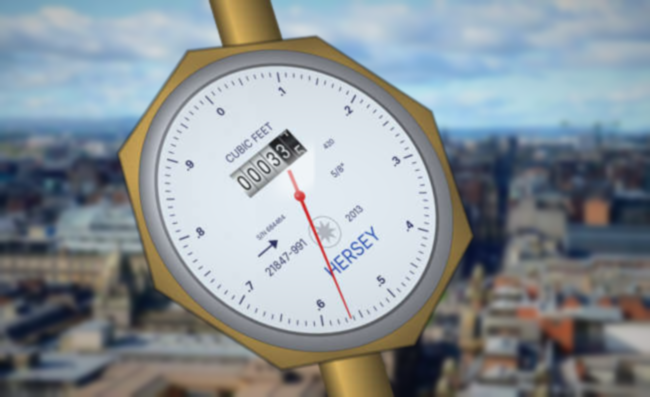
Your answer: 334.56 ft³
